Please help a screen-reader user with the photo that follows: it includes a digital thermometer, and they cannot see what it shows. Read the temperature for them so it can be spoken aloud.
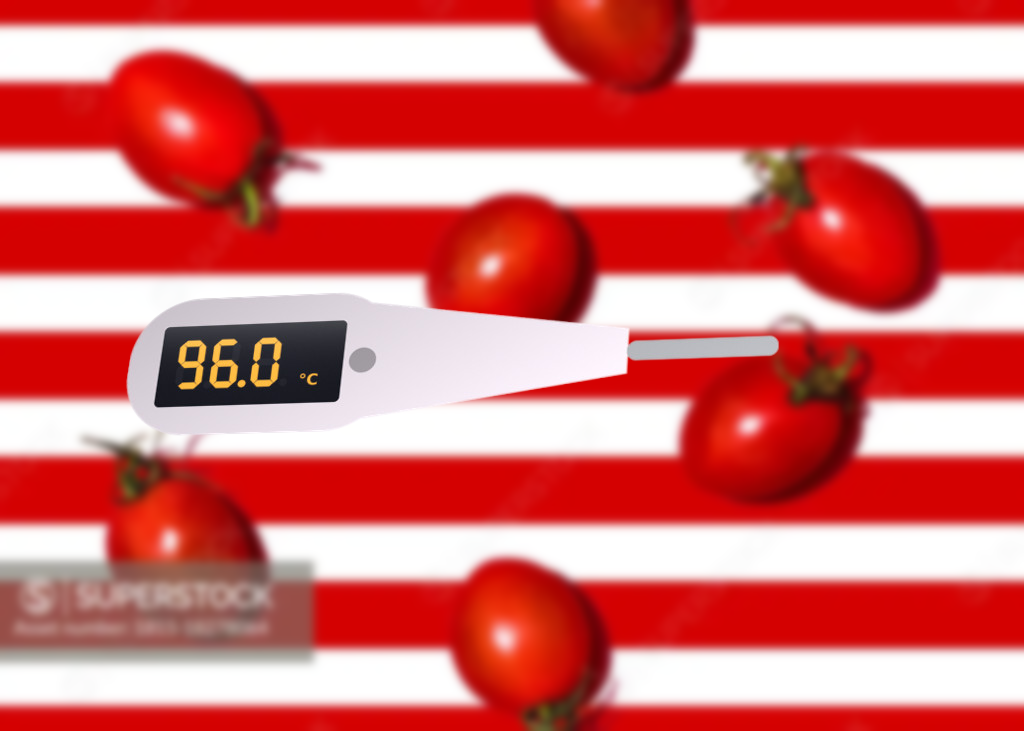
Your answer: 96.0 °C
